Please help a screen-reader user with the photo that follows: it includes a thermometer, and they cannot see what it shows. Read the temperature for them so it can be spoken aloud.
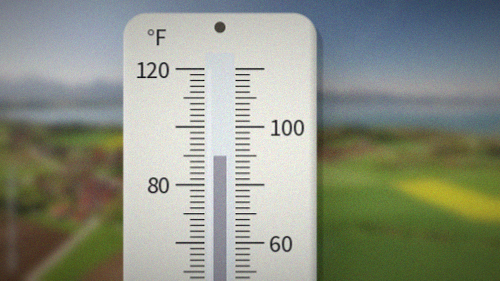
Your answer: 90 °F
